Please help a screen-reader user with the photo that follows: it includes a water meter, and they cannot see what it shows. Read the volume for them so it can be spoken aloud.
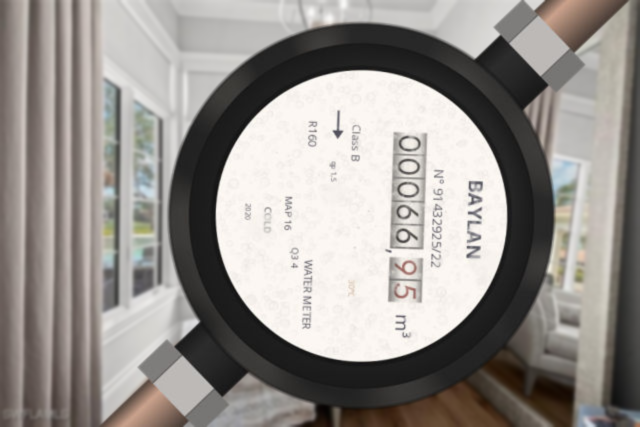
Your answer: 66.95 m³
